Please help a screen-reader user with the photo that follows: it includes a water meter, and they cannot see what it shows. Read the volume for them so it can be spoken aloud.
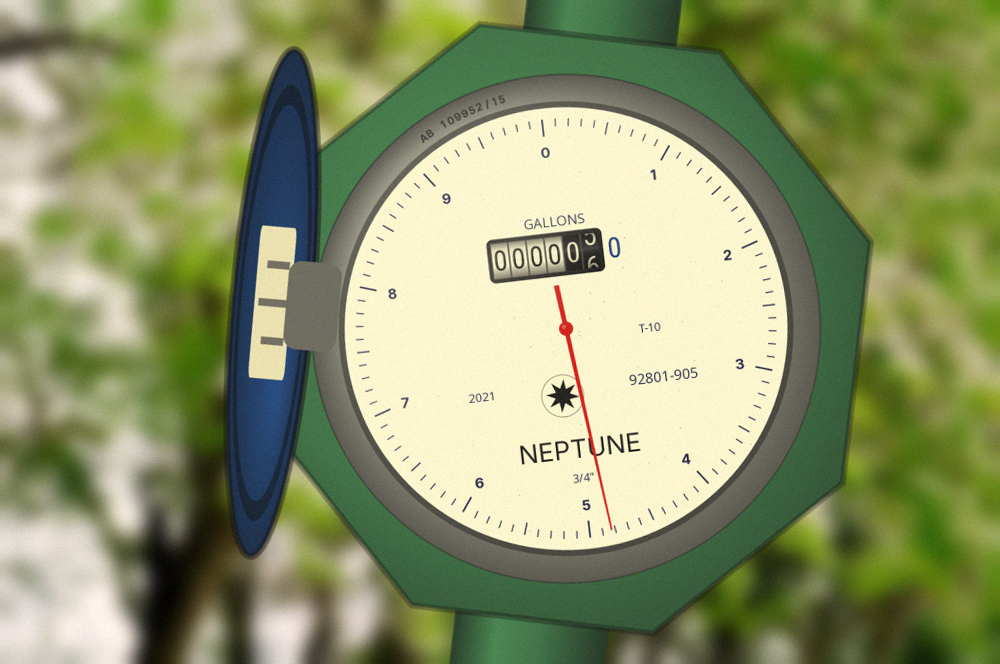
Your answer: 54.8 gal
